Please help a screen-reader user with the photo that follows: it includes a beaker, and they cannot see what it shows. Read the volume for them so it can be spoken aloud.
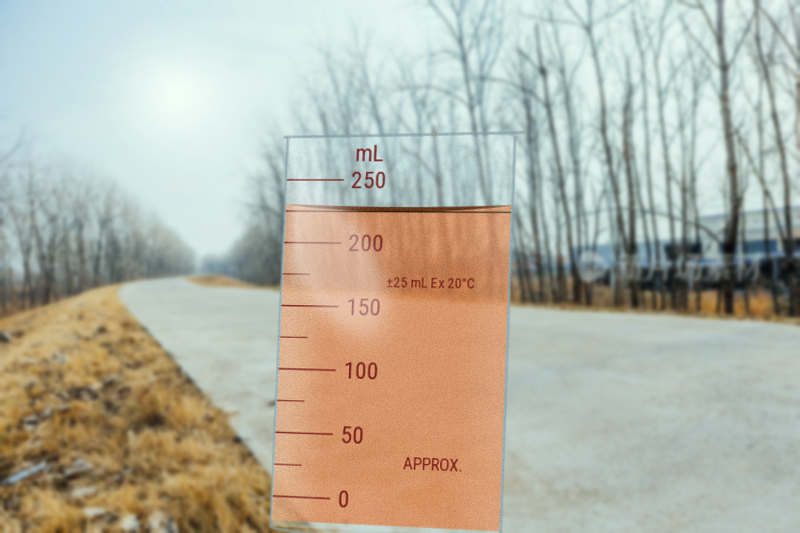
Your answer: 225 mL
